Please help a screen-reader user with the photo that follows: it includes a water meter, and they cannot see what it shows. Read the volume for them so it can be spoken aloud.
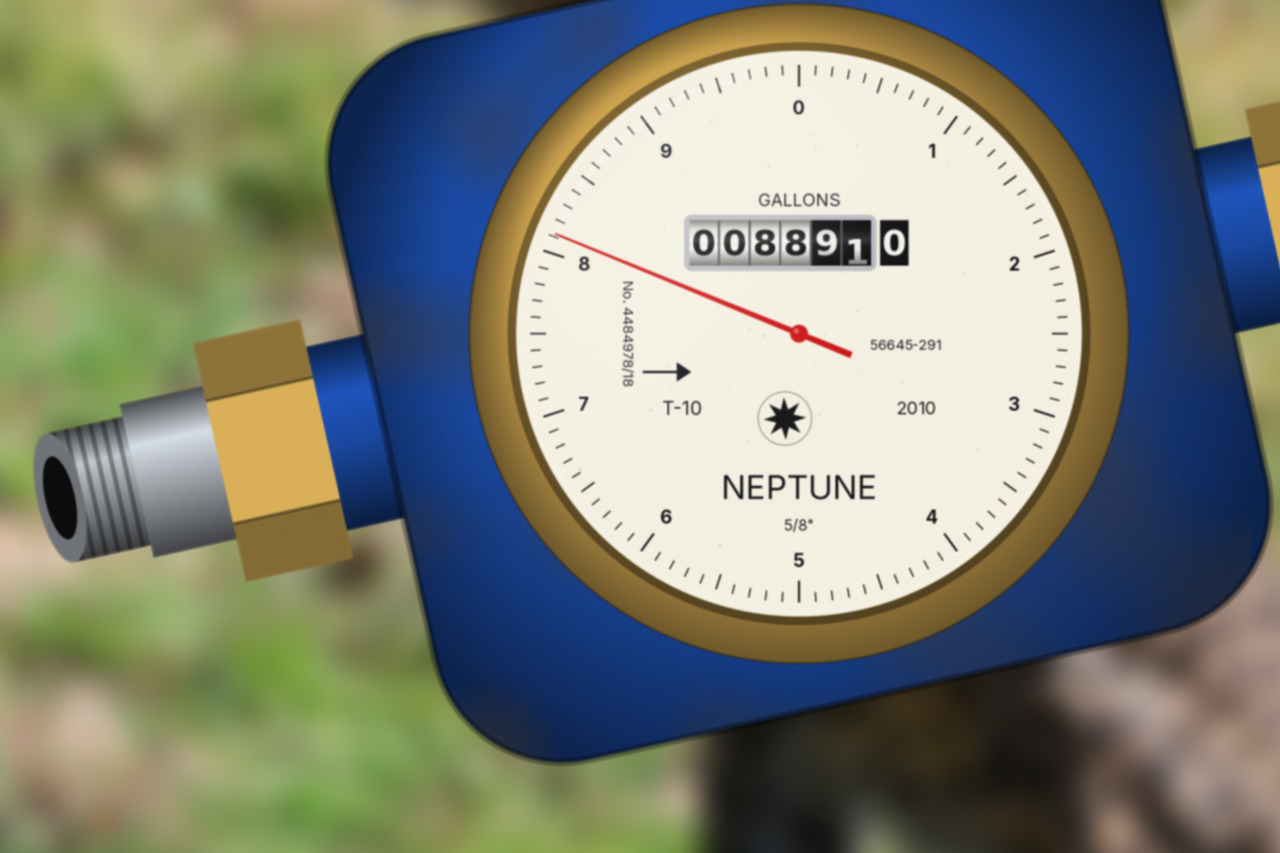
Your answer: 88908.1 gal
